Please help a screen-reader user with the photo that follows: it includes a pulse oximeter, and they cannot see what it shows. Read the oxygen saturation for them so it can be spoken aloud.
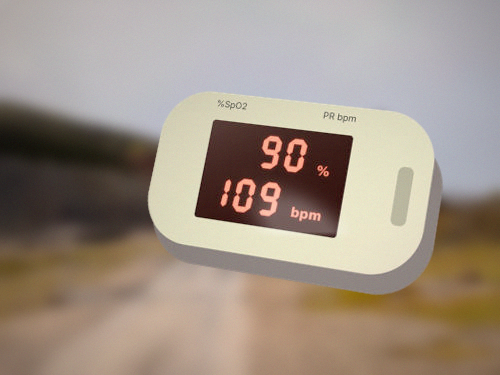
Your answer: 90 %
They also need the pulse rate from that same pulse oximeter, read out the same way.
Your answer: 109 bpm
